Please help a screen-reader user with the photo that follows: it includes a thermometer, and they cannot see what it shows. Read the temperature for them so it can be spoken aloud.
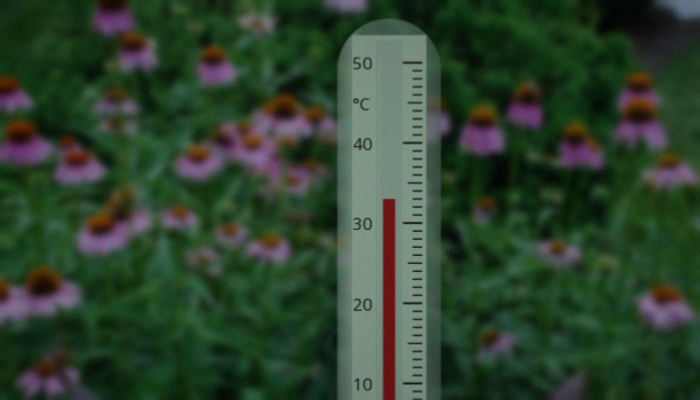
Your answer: 33 °C
